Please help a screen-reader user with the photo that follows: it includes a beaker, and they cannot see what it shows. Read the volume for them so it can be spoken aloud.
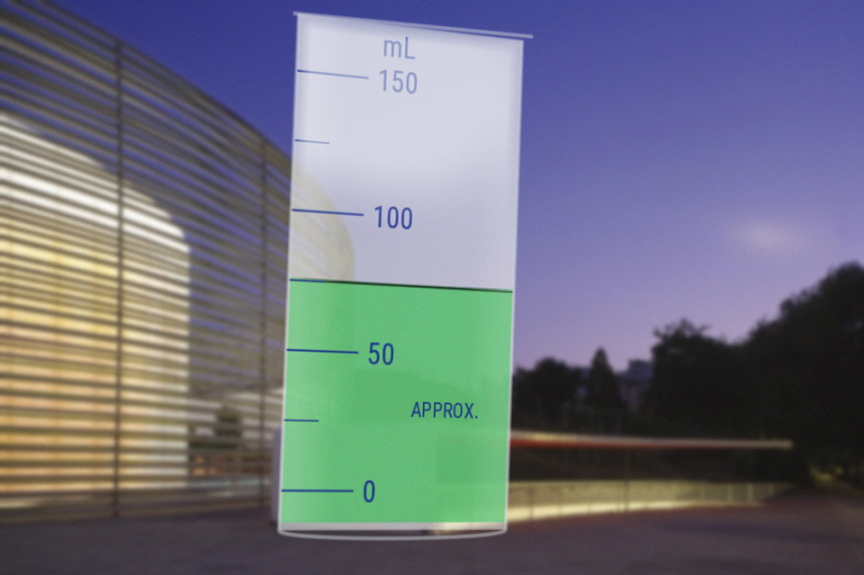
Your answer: 75 mL
